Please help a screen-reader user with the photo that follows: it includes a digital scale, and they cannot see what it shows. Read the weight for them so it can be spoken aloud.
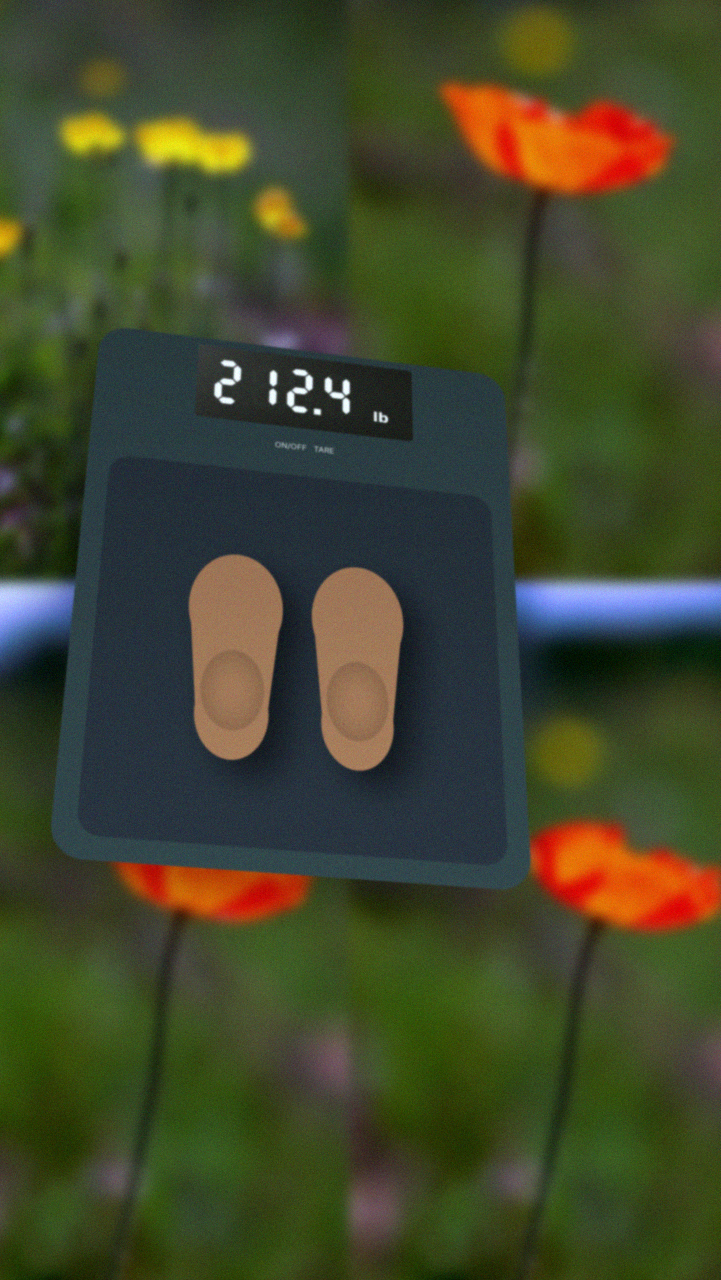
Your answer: 212.4 lb
